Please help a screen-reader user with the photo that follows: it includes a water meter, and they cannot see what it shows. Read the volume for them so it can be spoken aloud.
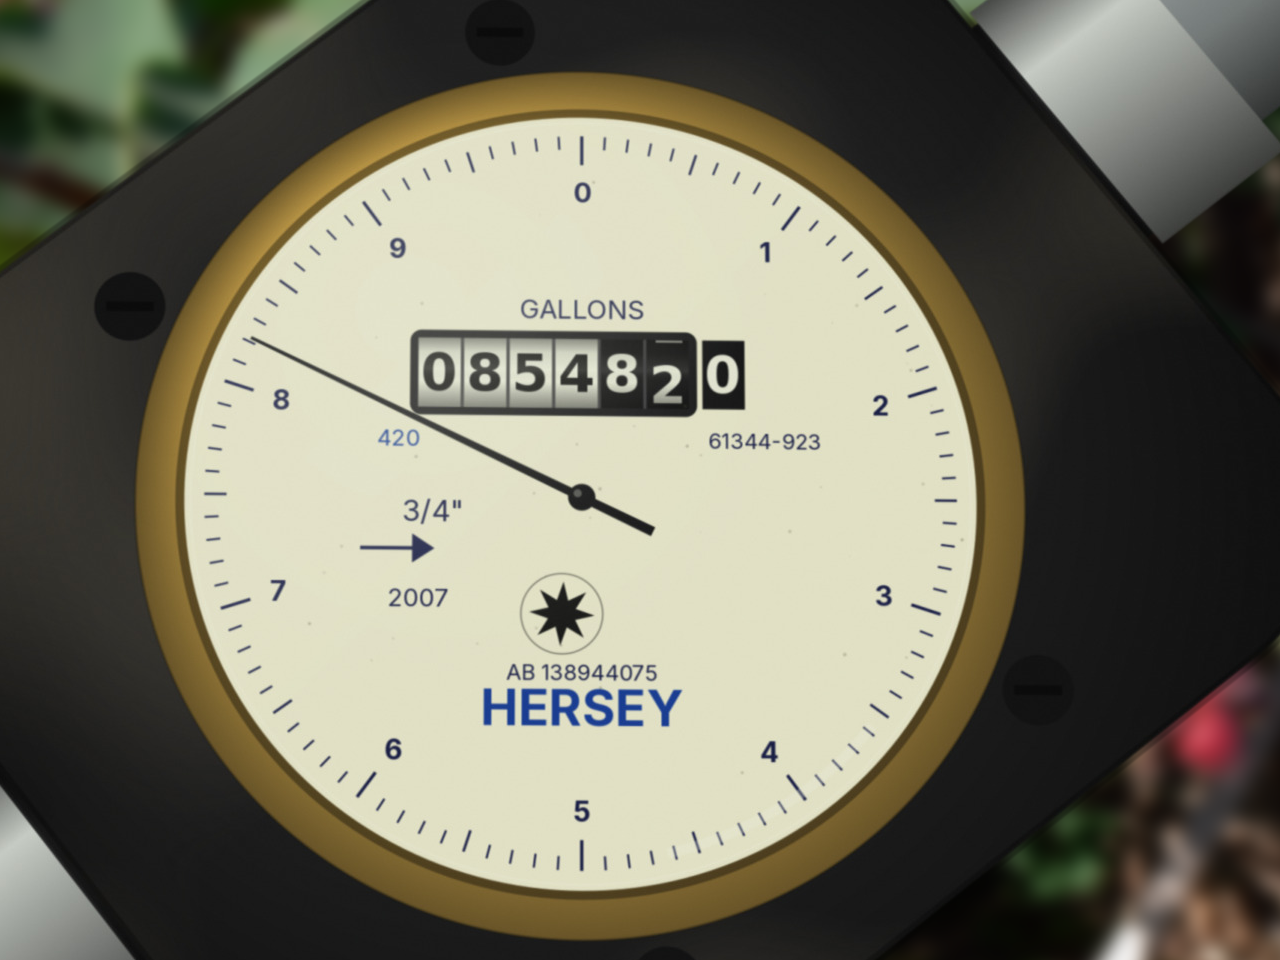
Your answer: 854818.2 gal
